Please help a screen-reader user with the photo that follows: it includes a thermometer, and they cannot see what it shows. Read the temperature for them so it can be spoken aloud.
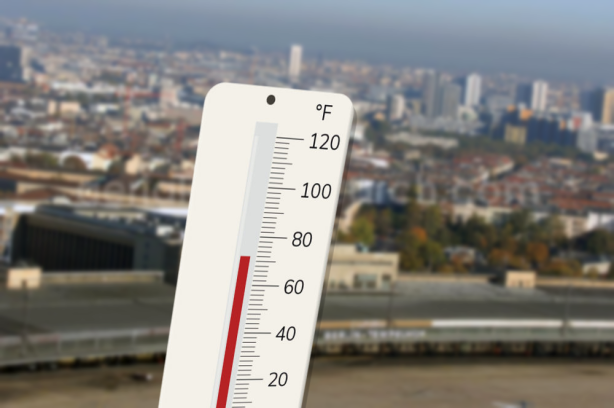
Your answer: 72 °F
